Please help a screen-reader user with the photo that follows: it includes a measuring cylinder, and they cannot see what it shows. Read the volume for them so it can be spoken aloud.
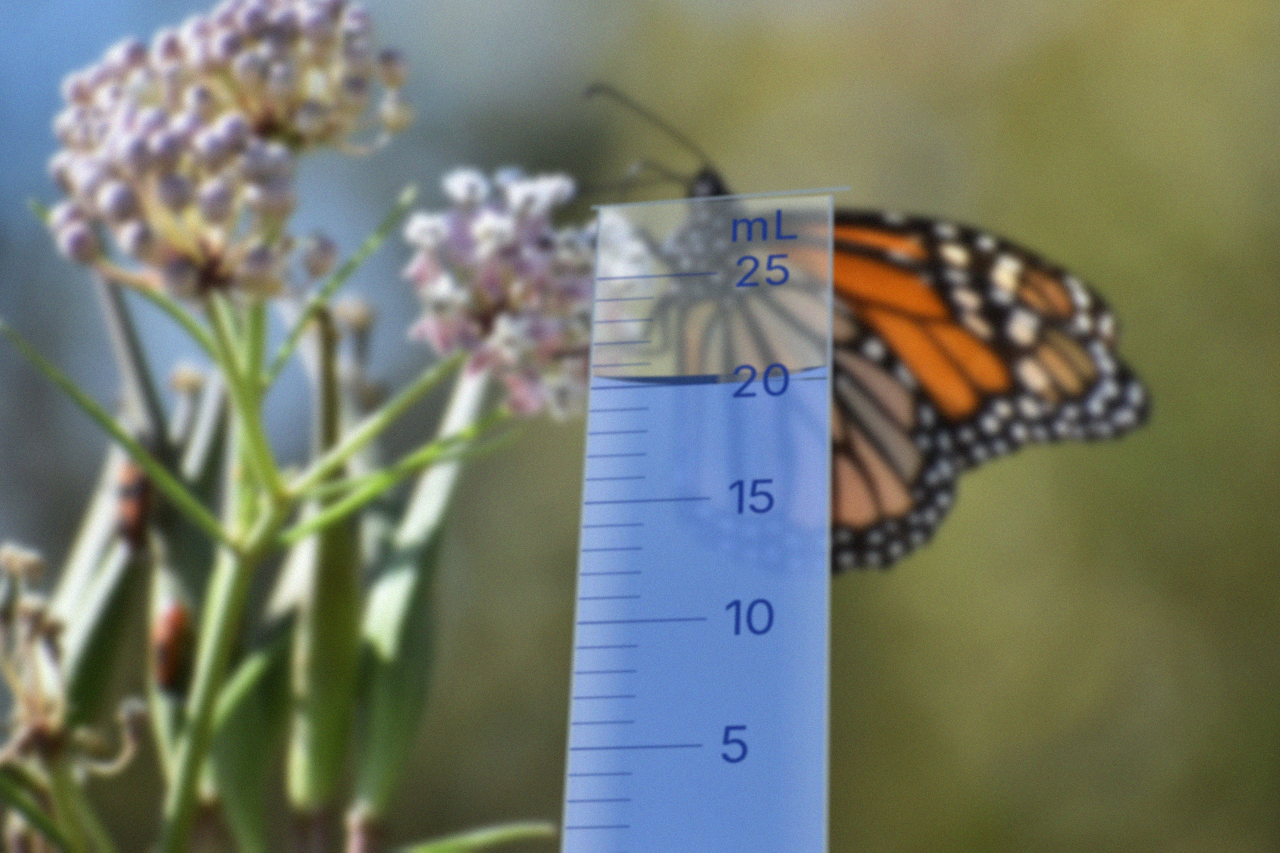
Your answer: 20 mL
